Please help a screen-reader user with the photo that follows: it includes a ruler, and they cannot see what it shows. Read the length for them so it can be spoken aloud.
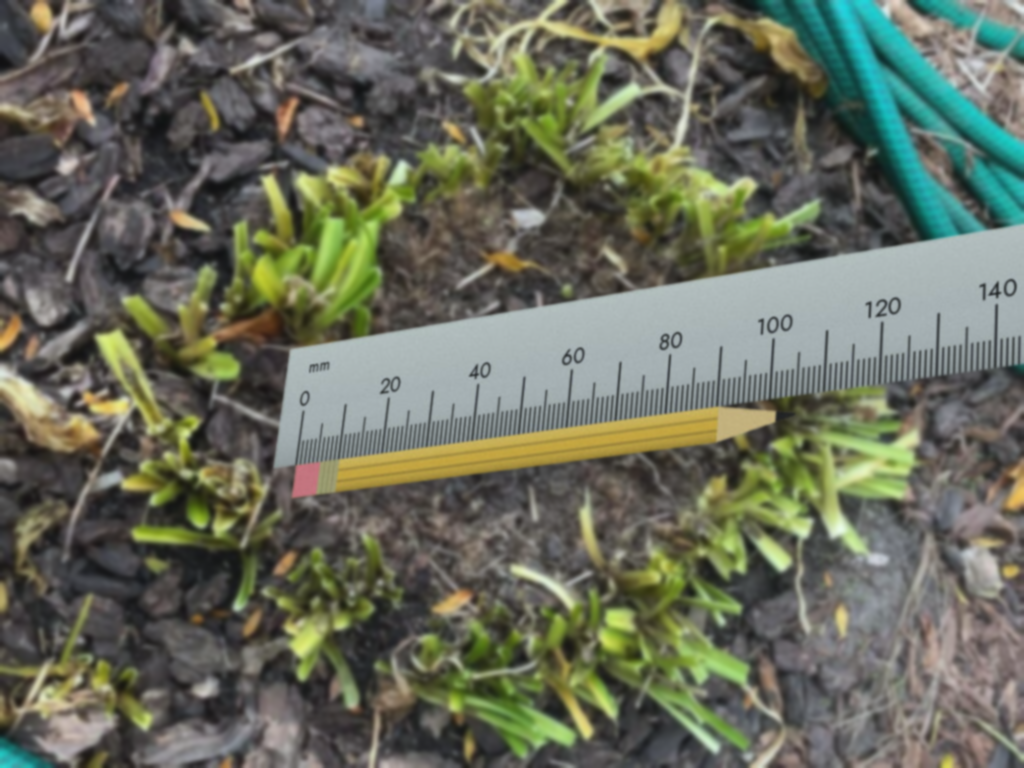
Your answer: 105 mm
